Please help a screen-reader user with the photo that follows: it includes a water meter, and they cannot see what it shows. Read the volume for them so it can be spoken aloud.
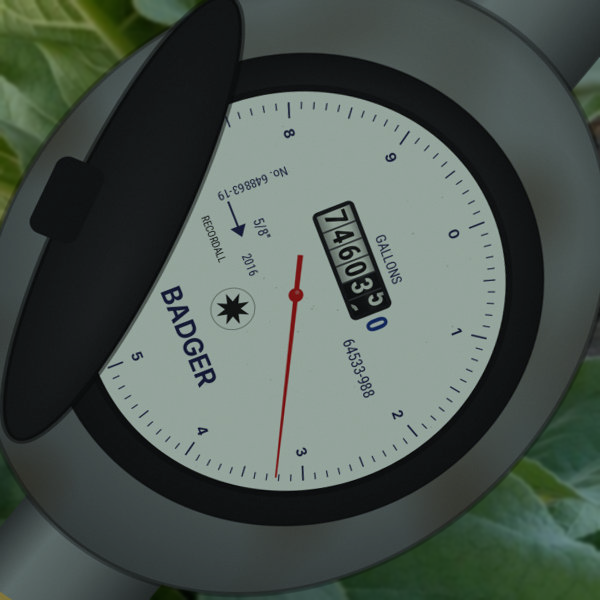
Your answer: 7460353.2 gal
